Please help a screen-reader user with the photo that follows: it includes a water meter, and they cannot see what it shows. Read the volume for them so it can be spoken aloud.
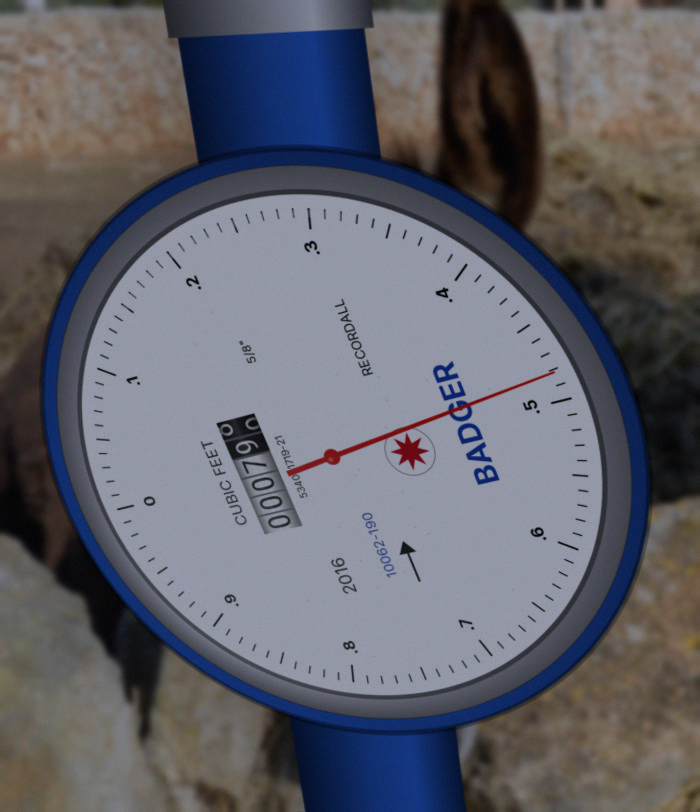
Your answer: 798.48 ft³
